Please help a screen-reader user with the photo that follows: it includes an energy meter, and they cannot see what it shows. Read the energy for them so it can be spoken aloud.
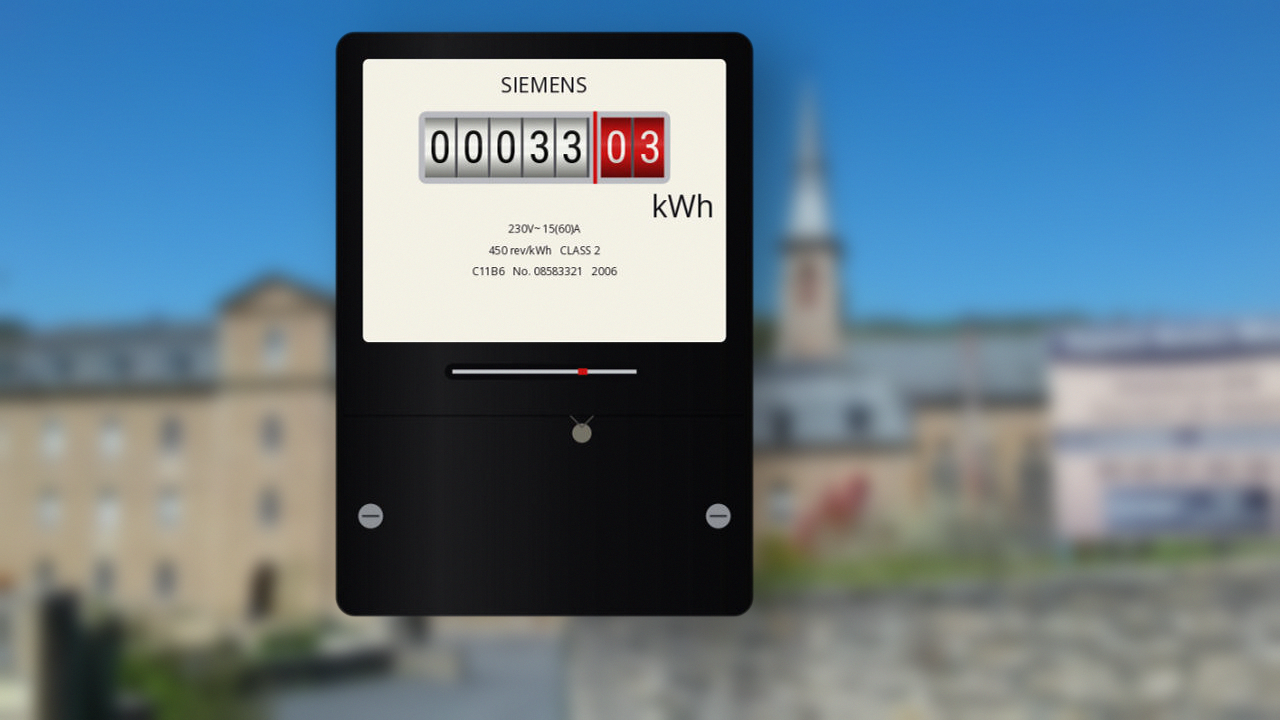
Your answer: 33.03 kWh
